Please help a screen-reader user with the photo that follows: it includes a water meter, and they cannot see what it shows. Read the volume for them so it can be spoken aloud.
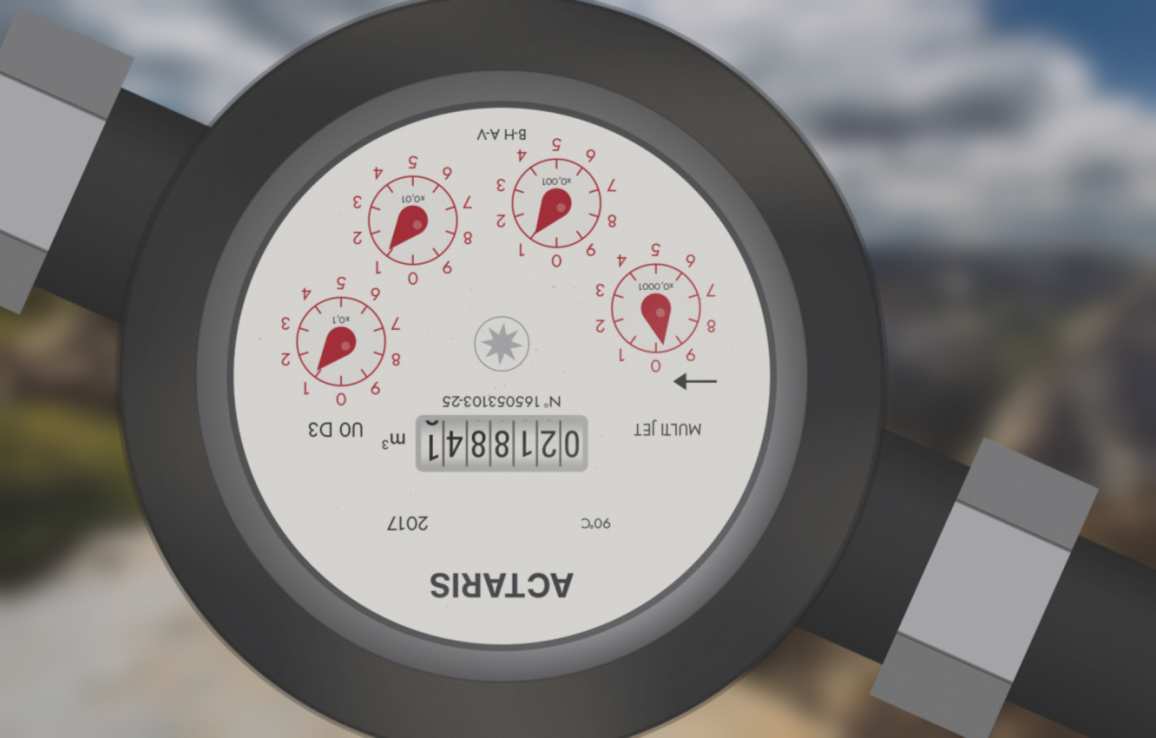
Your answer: 218841.1109 m³
